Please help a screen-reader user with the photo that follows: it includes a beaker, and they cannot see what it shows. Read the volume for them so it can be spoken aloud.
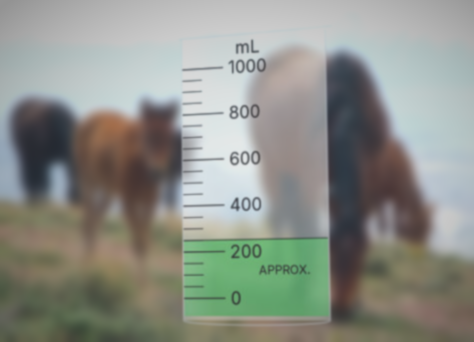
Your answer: 250 mL
